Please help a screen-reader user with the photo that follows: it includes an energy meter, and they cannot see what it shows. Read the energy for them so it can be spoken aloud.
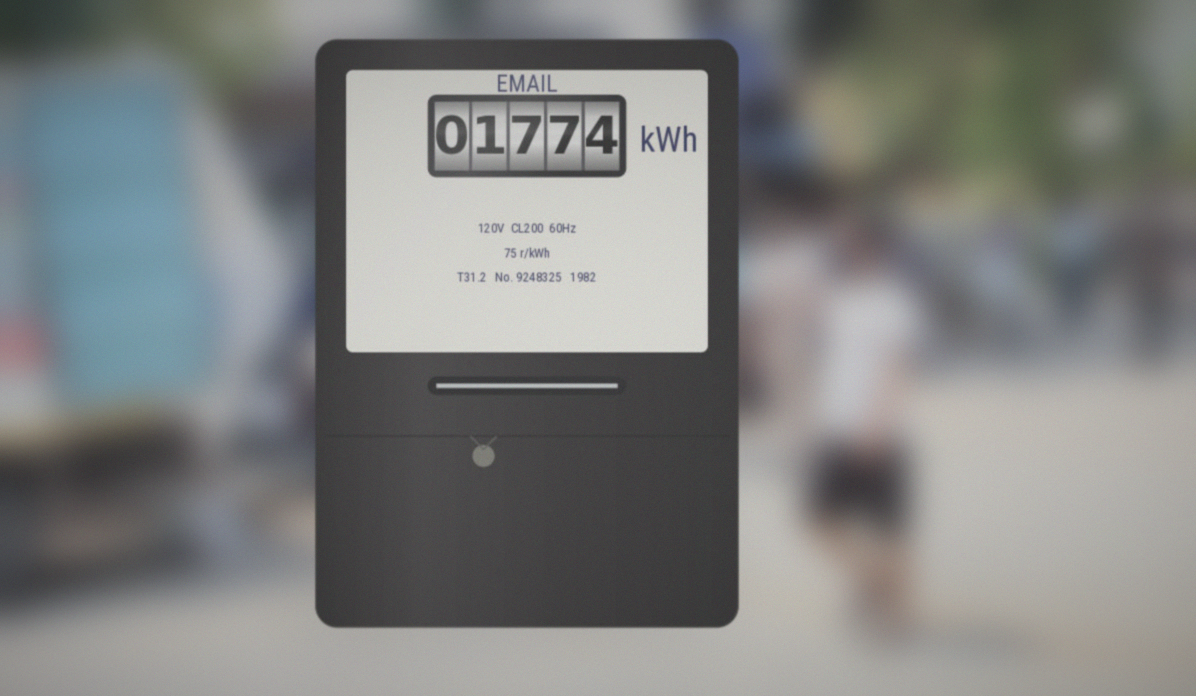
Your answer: 1774 kWh
